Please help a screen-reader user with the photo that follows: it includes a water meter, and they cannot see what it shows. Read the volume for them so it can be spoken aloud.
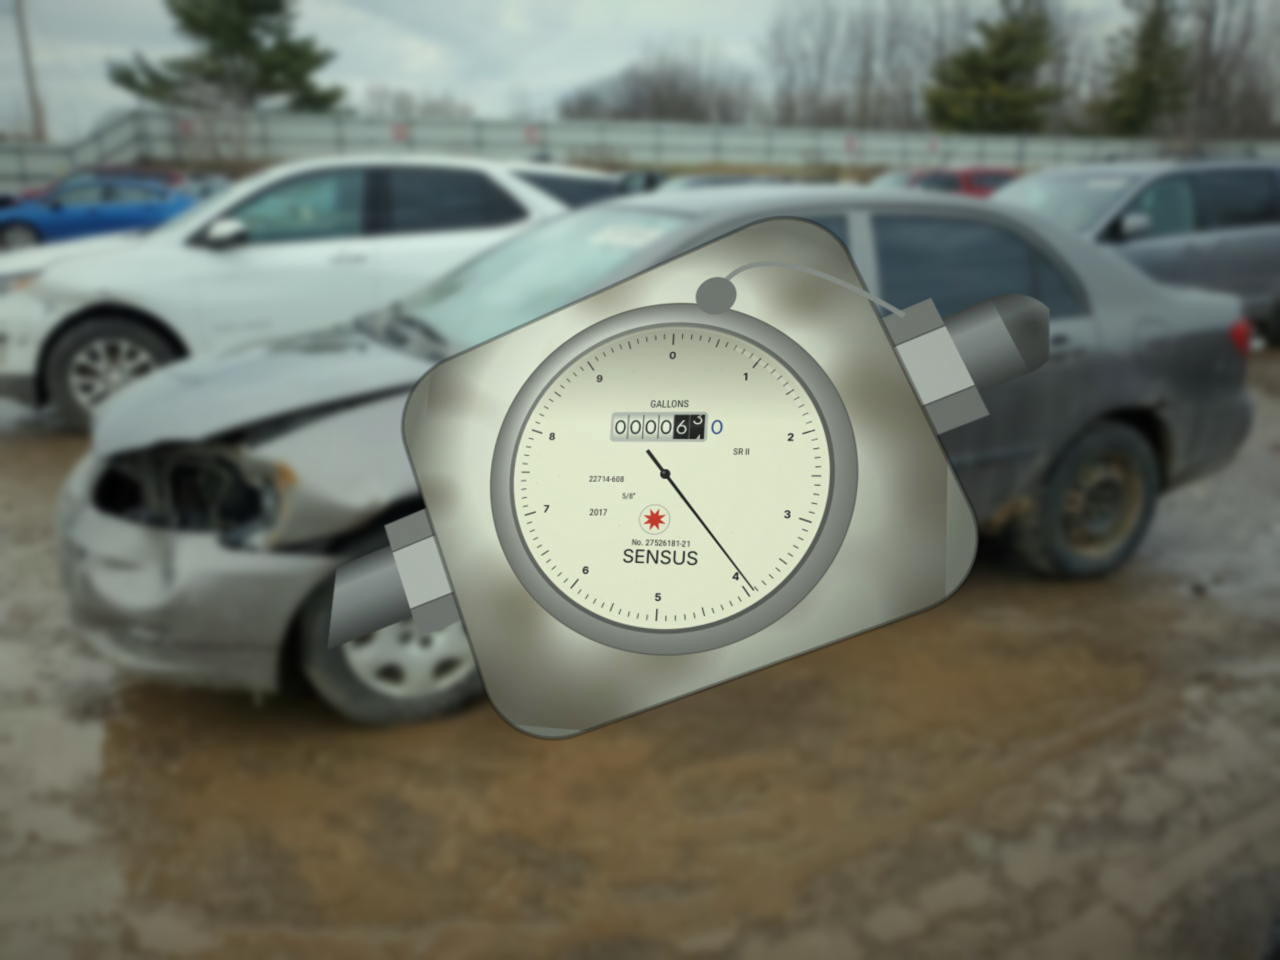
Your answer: 633.9 gal
